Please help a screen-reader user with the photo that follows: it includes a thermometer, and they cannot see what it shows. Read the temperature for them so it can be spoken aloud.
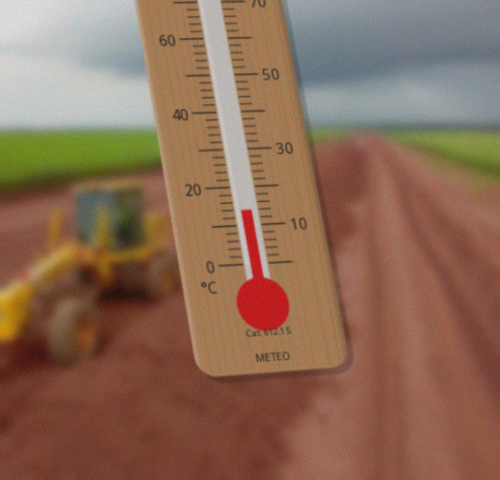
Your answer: 14 °C
